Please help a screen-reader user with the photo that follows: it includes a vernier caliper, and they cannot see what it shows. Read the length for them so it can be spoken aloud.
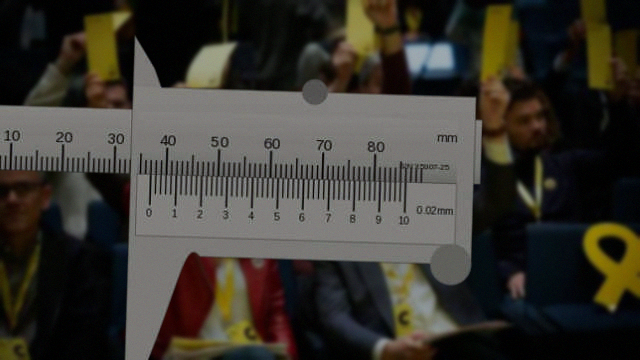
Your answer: 37.0 mm
